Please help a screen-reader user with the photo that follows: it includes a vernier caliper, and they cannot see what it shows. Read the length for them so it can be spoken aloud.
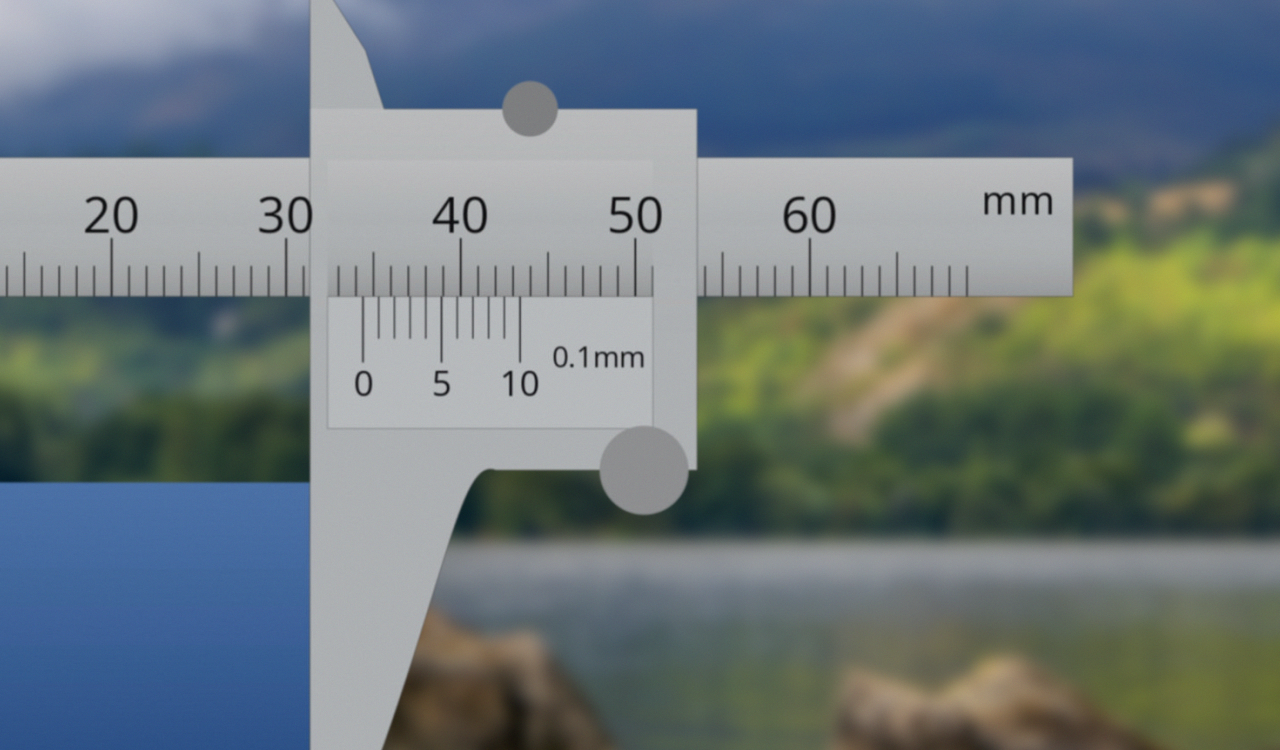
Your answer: 34.4 mm
